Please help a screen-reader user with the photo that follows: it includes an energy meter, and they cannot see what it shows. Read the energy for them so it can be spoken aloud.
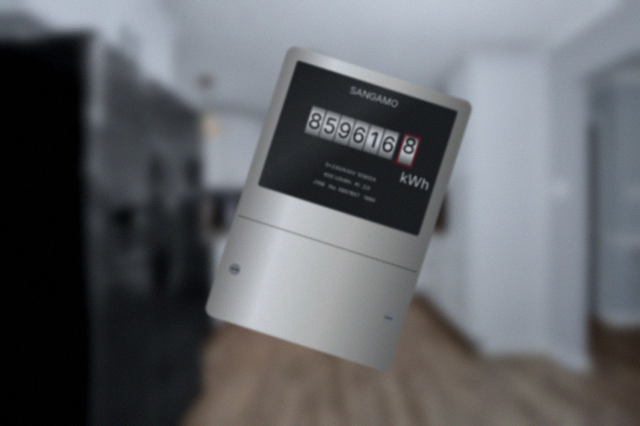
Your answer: 859616.8 kWh
